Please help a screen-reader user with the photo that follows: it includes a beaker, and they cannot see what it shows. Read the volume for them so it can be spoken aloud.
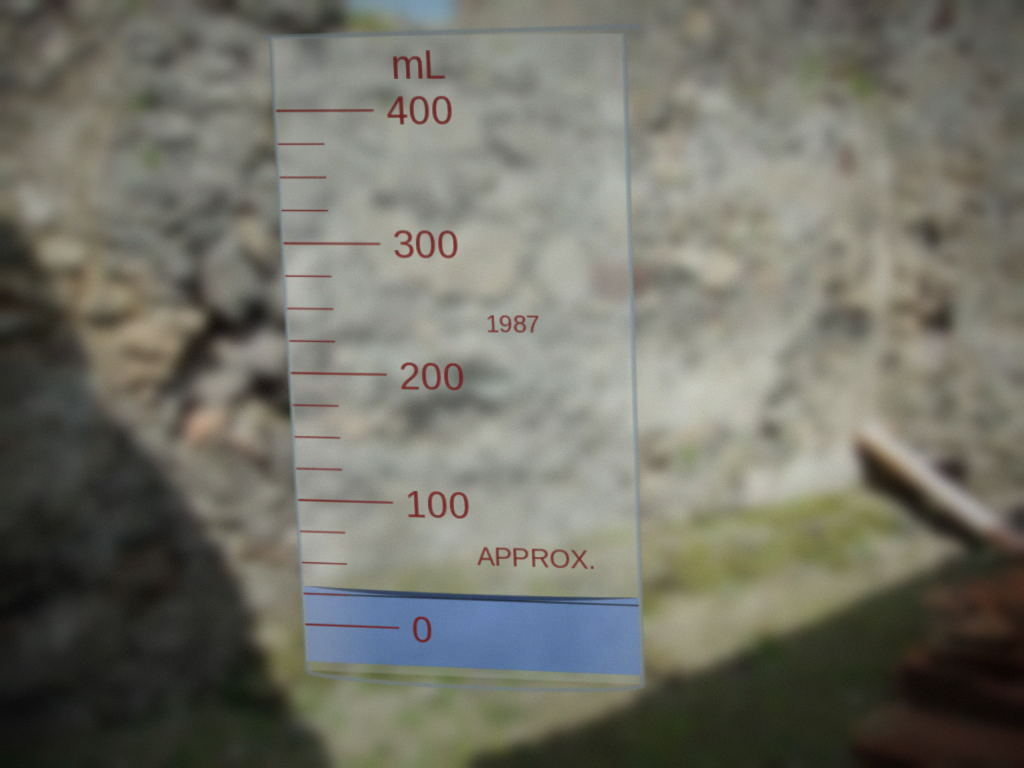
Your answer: 25 mL
